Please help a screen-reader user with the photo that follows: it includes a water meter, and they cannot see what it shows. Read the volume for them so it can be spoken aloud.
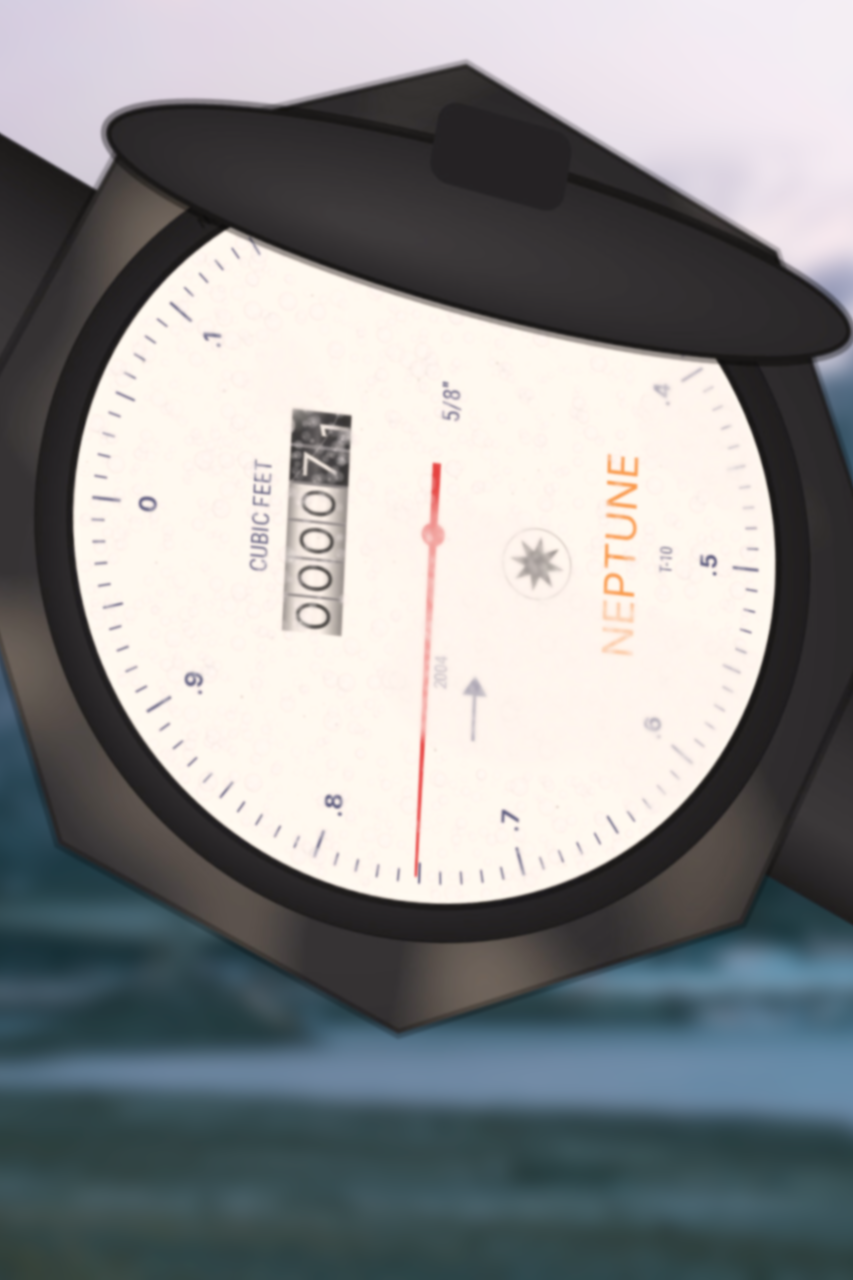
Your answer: 70.75 ft³
